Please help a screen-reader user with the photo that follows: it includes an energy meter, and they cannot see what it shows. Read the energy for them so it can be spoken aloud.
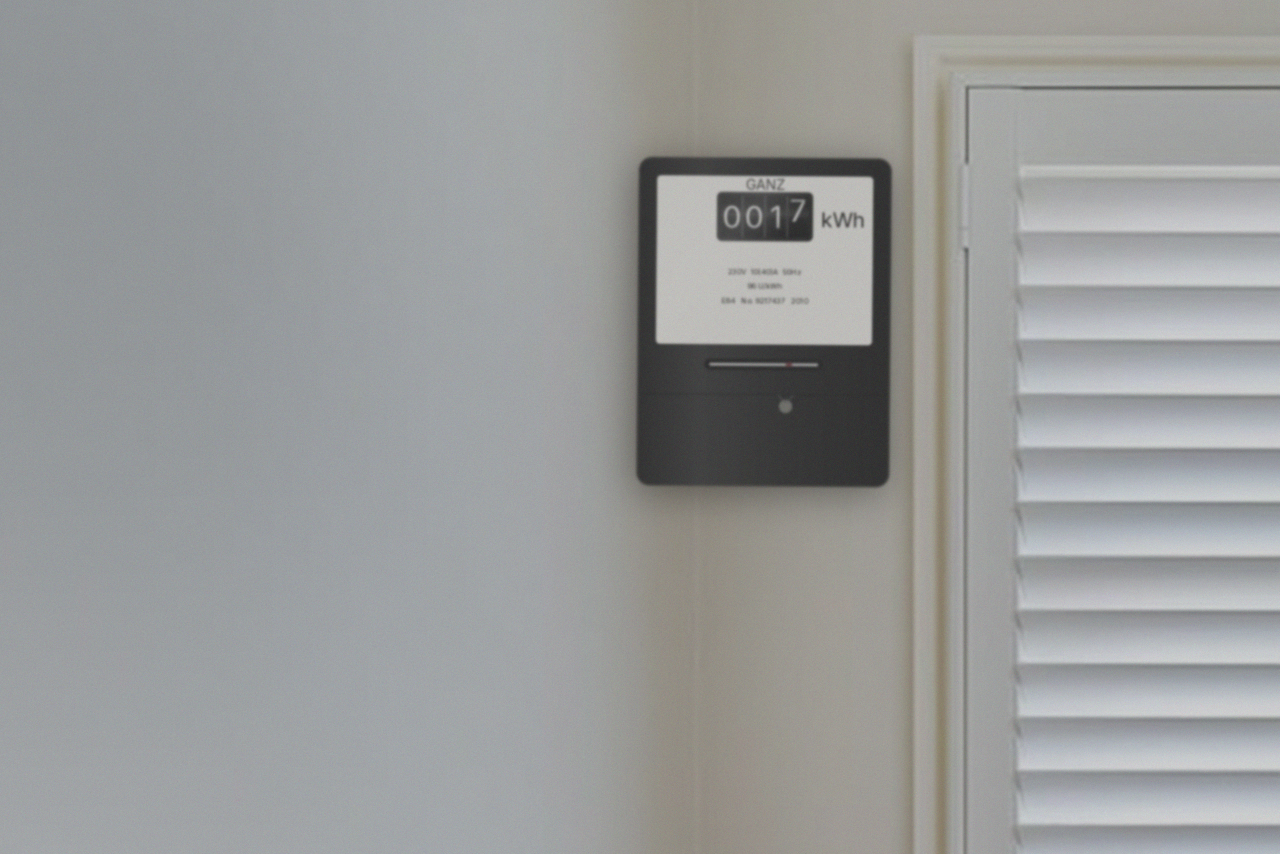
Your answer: 17 kWh
